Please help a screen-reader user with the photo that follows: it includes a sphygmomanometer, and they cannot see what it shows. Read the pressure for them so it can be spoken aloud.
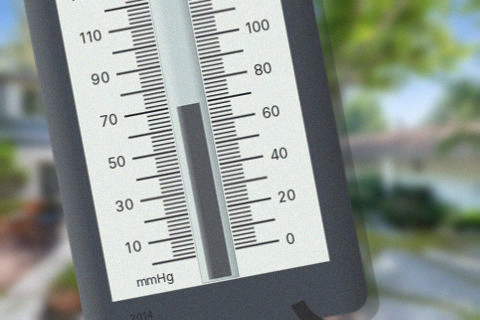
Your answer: 70 mmHg
